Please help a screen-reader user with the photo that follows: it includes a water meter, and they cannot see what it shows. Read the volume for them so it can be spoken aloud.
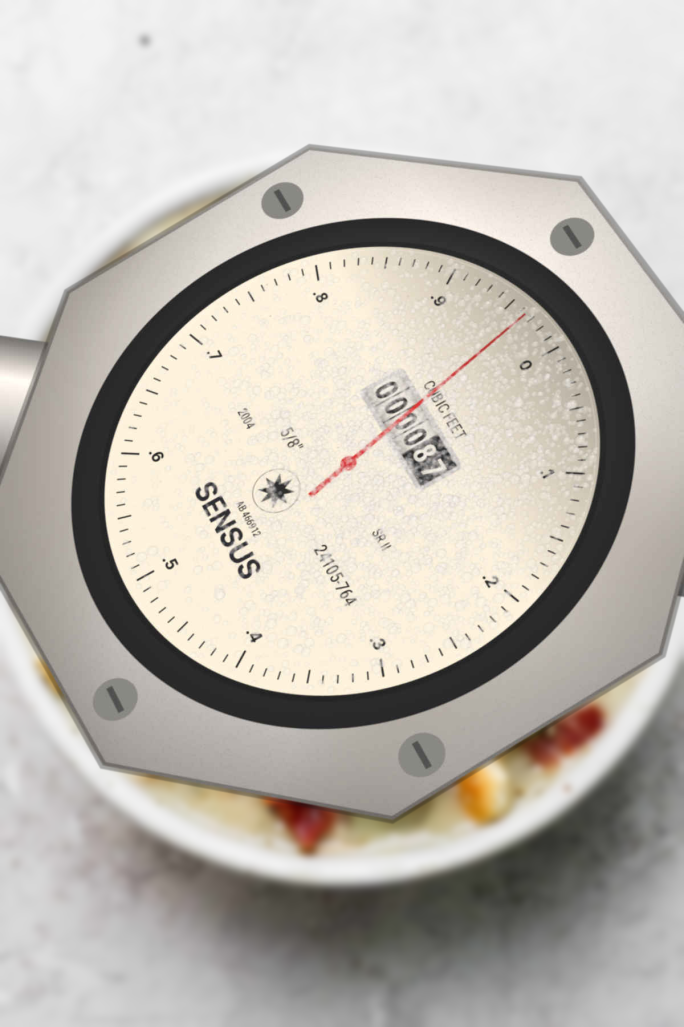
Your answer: 86.96 ft³
